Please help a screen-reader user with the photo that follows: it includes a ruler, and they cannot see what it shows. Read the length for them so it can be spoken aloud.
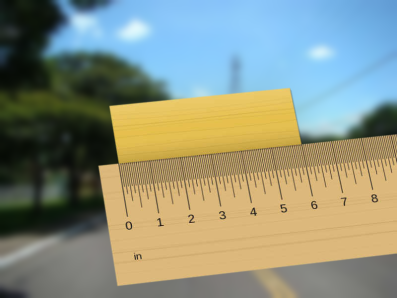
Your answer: 6 in
